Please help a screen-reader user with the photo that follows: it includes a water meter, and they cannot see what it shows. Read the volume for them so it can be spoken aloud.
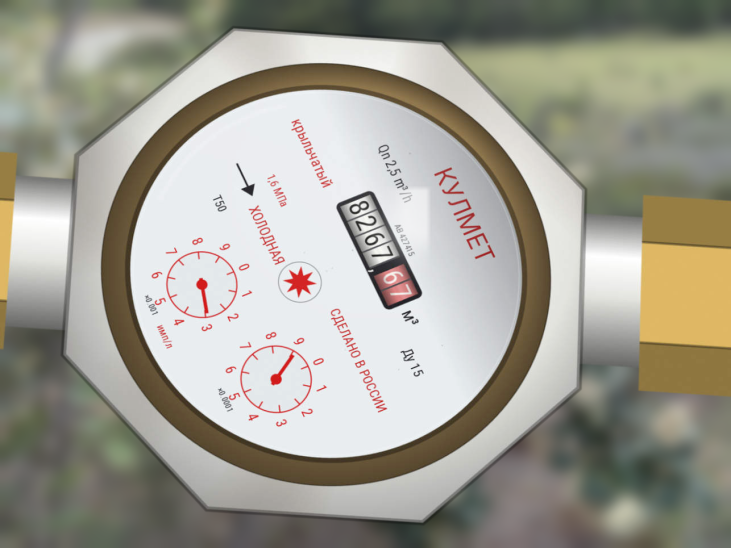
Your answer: 8267.6729 m³
